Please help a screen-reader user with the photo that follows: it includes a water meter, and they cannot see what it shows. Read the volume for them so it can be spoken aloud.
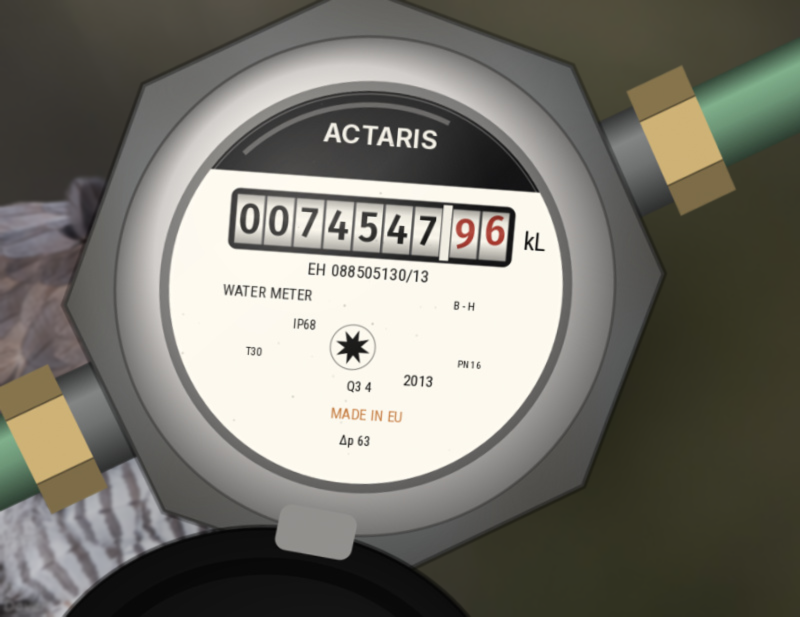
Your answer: 74547.96 kL
